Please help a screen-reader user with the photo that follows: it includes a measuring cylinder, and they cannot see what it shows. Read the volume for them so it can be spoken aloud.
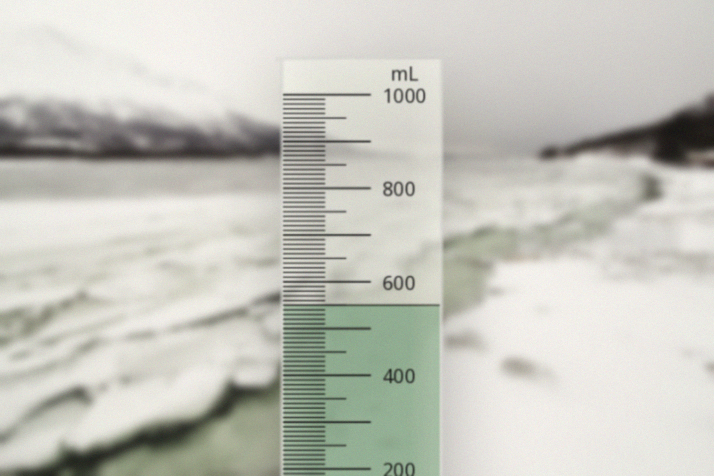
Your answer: 550 mL
